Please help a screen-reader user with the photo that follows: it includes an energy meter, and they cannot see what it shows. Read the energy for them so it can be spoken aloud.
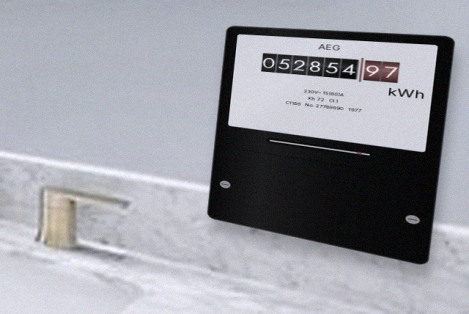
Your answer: 52854.97 kWh
